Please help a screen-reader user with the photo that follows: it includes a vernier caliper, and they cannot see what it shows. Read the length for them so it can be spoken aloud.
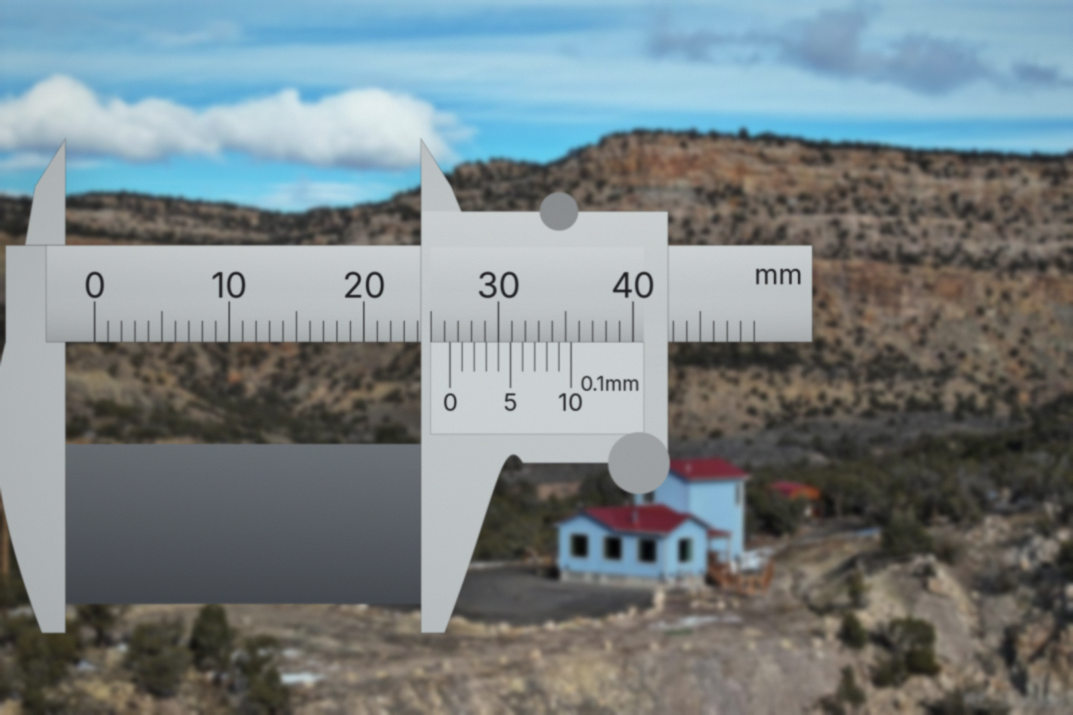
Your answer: 26.4 mm
